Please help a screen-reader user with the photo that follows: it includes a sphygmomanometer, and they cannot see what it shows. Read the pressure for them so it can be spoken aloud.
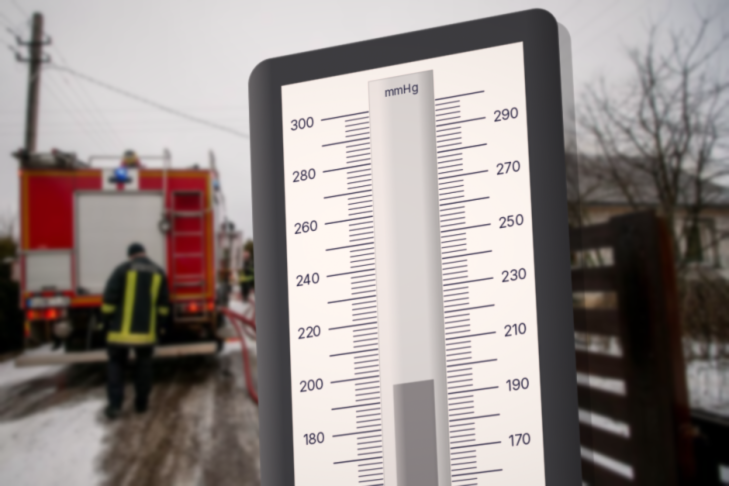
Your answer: 196 mmHg
